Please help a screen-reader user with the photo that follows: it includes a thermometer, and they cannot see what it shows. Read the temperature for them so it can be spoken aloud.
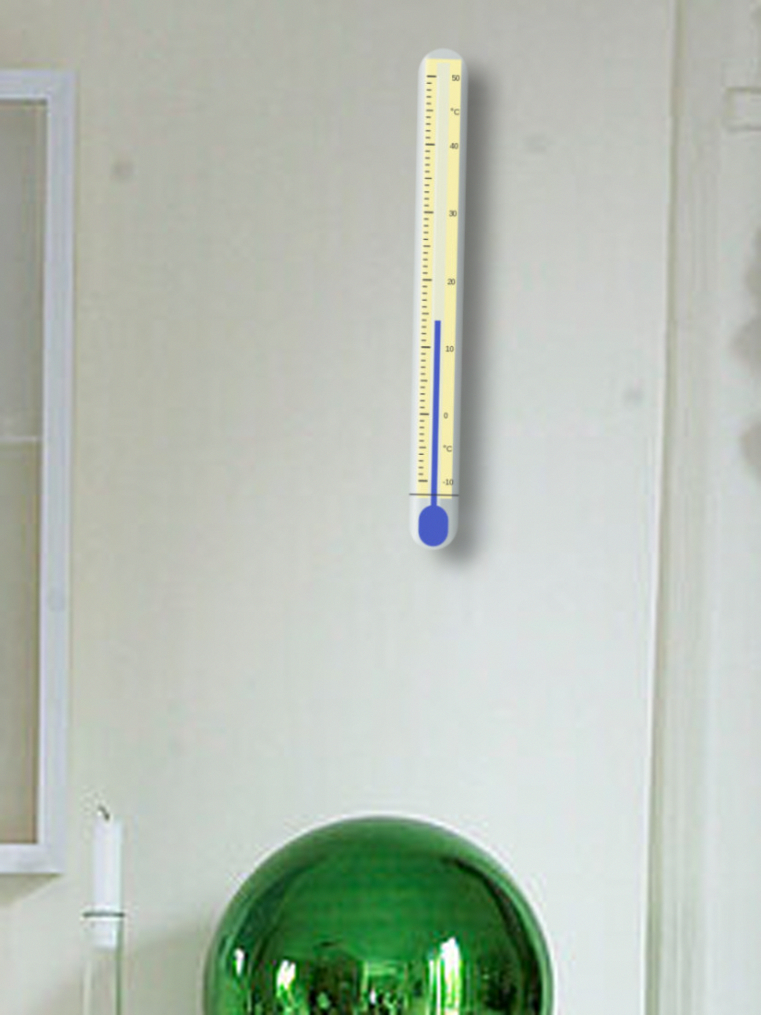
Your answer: 14 °C
